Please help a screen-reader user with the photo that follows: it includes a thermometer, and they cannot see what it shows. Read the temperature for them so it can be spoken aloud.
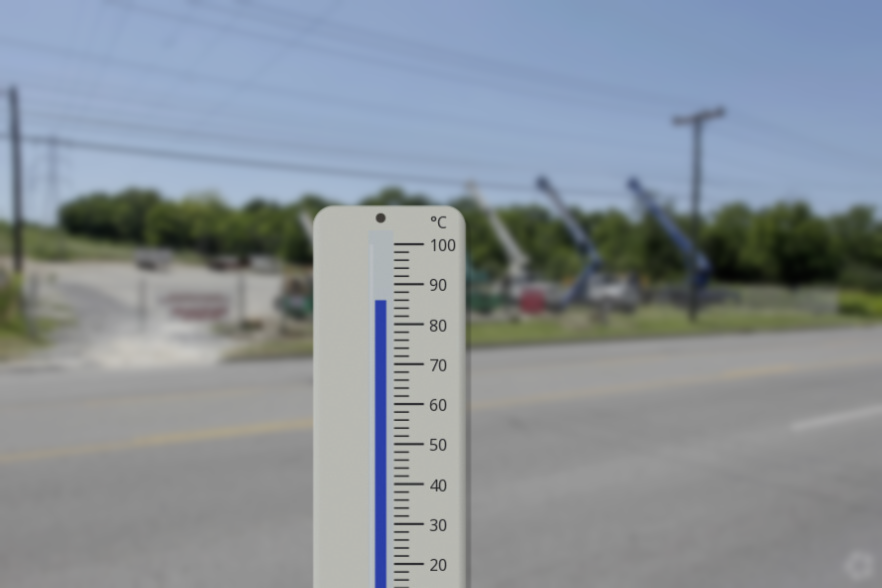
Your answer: 86 °C
